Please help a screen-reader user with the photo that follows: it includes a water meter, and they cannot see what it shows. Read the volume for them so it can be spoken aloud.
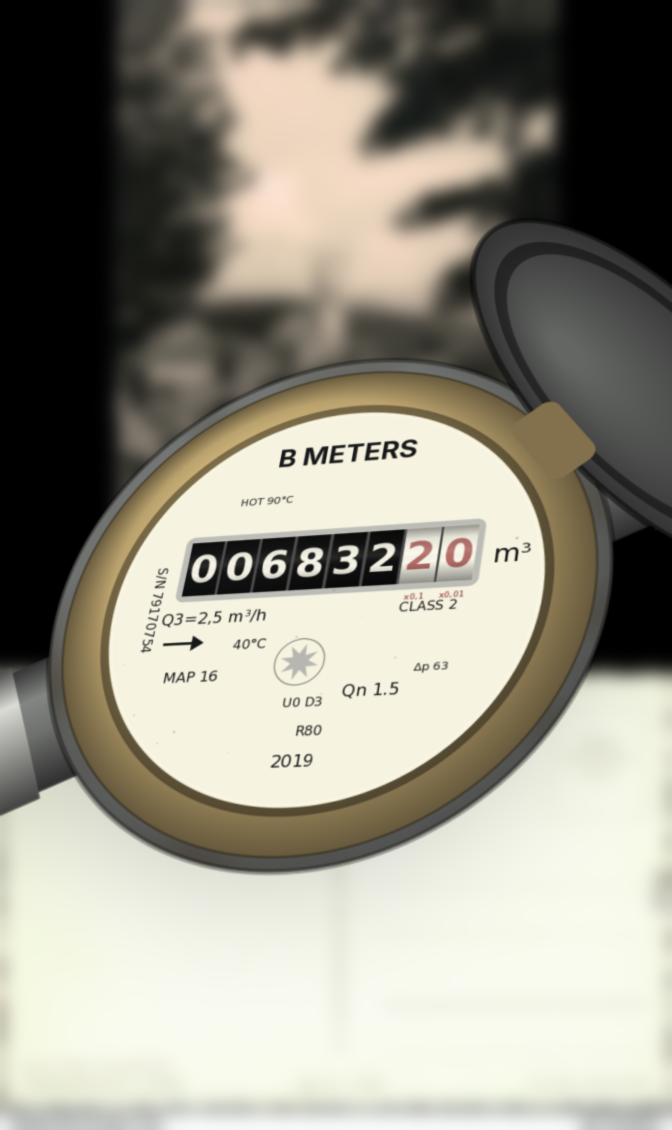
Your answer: 6832.20 m³
